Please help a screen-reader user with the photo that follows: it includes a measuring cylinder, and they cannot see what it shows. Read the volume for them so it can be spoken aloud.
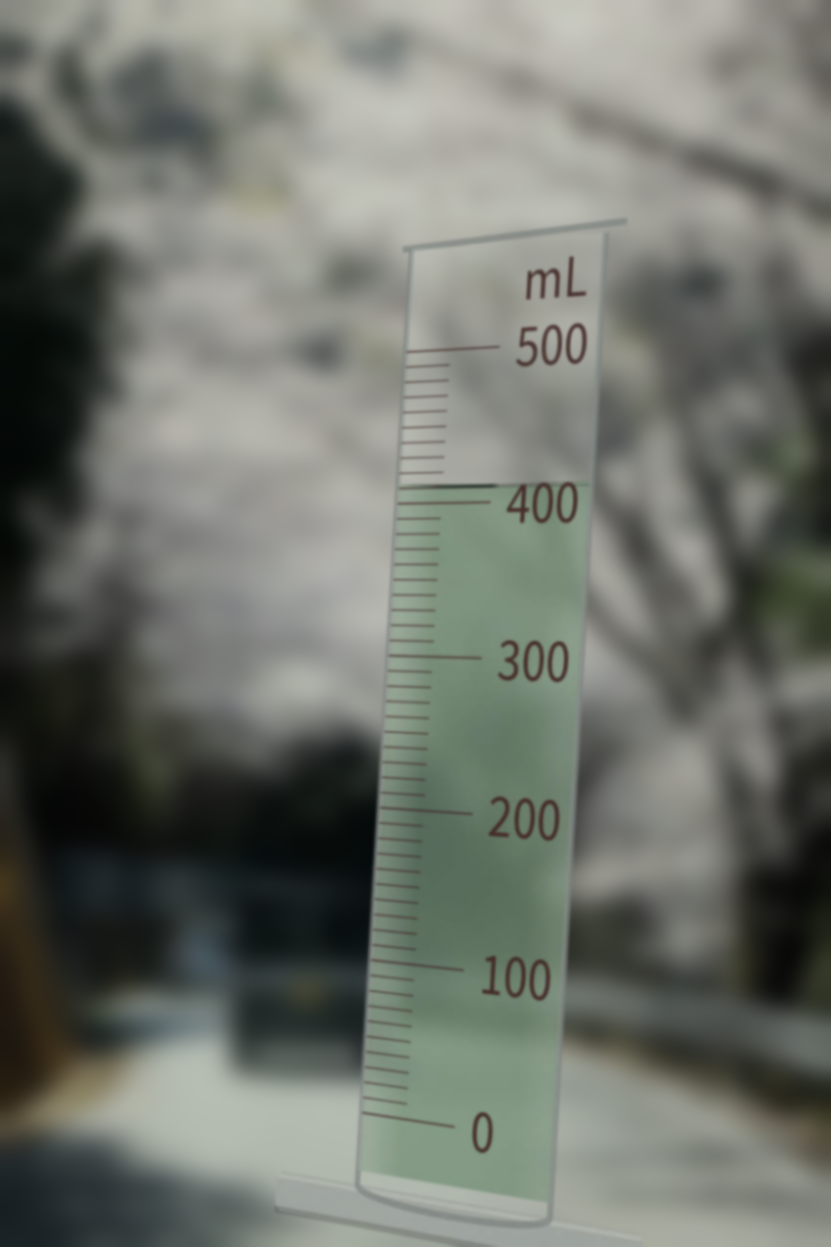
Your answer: 410 mL
